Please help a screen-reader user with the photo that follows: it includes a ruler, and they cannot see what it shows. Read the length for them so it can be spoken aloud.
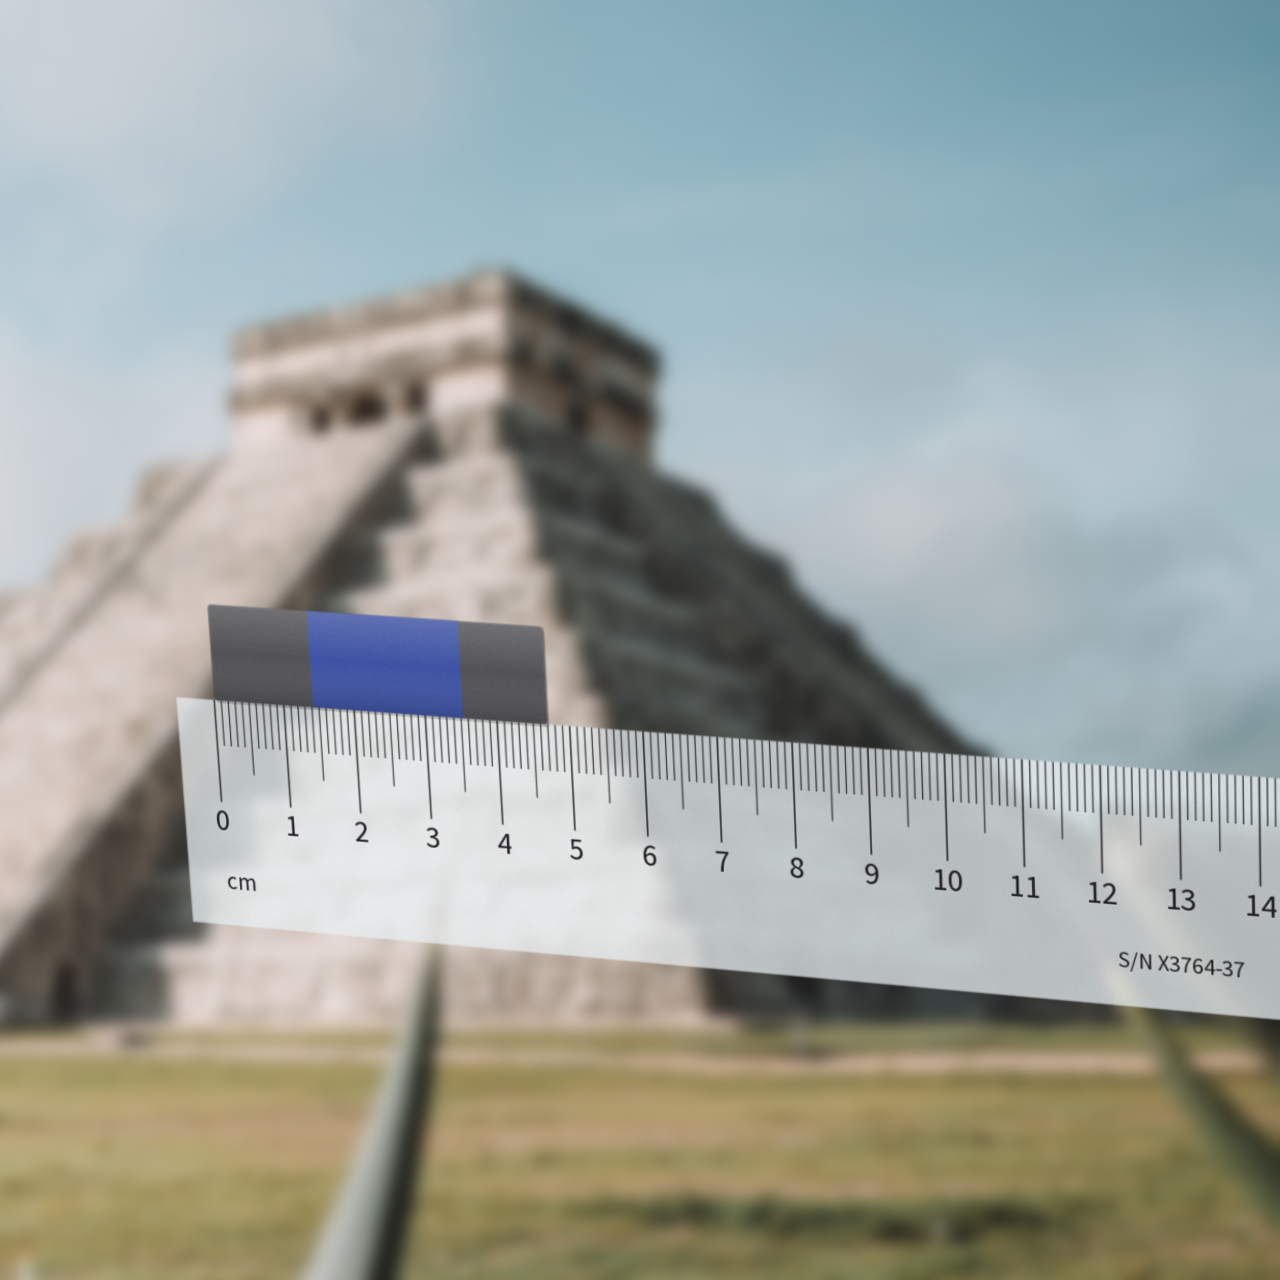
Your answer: 4.7 cm
